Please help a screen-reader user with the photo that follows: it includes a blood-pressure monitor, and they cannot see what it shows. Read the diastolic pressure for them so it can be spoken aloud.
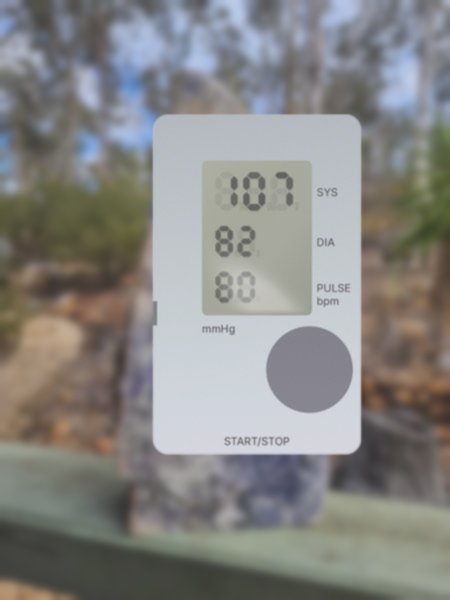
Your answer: 82 mmHg
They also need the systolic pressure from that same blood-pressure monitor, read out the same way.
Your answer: 107 mmHg
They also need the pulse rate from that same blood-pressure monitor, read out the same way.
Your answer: 80 bpm
